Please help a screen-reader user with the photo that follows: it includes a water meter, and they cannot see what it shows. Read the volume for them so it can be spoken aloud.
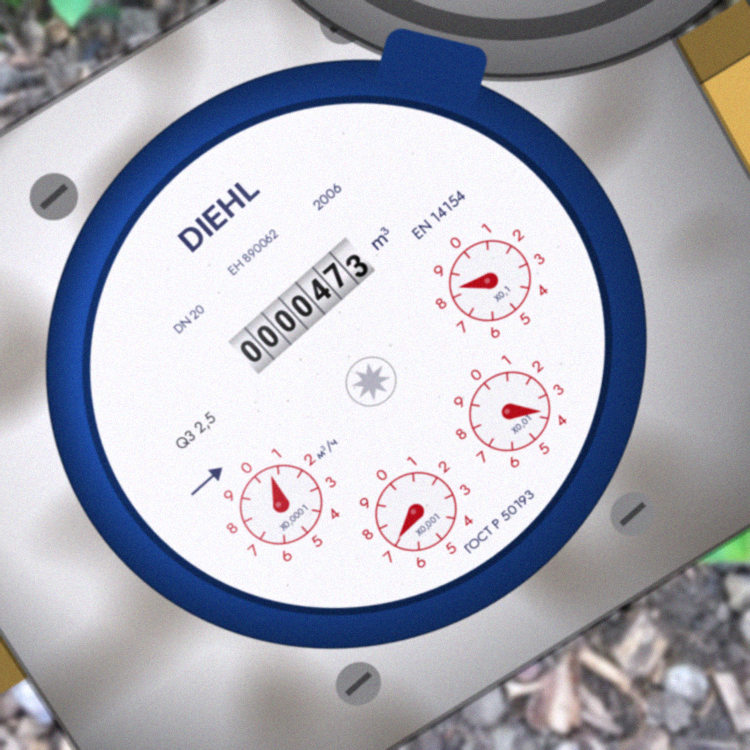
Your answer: 472.8370 m³
